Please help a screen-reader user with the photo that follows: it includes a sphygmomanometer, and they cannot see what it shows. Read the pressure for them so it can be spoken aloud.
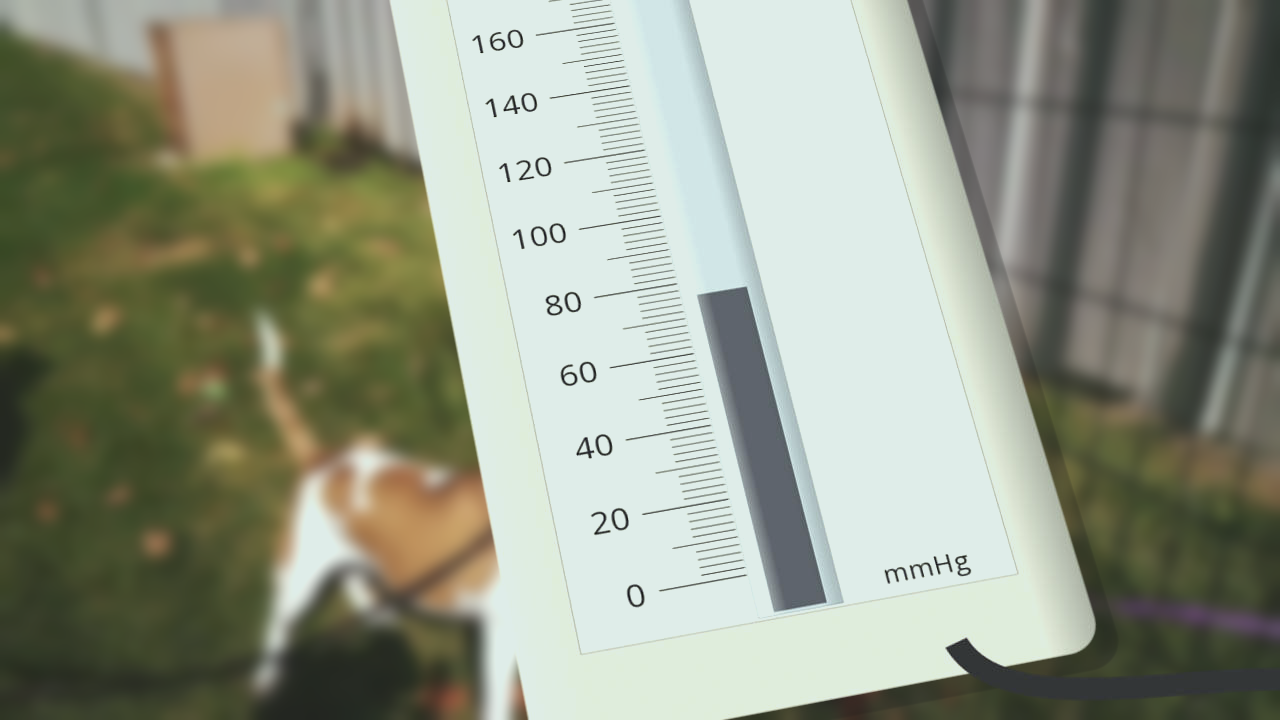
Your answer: 76 mmHg
